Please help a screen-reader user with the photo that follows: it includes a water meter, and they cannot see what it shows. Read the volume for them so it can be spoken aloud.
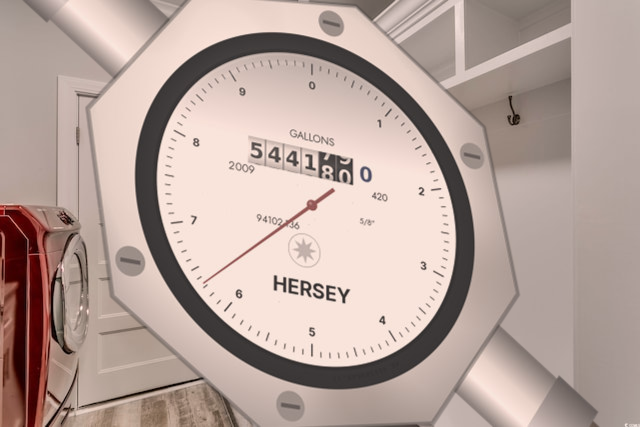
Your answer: 5441796.3 gal
